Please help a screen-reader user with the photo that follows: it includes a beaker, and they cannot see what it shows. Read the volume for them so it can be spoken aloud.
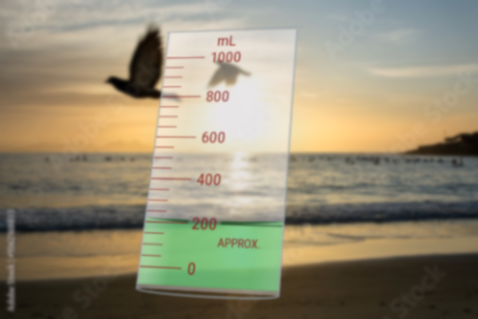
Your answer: 200 mL
